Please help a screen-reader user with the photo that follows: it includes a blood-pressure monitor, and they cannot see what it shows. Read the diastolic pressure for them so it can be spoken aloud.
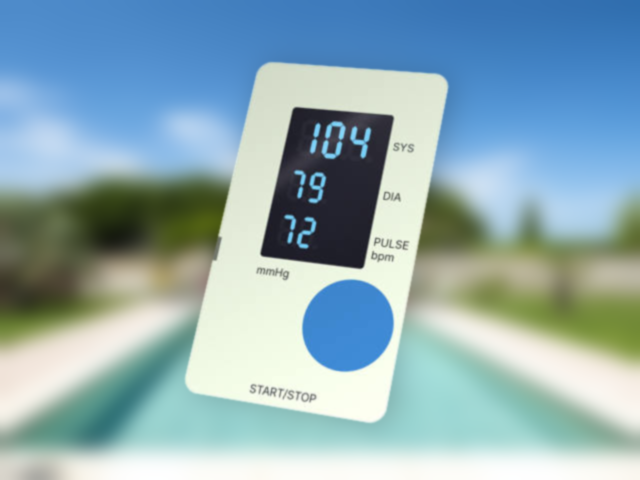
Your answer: 79 mmHg
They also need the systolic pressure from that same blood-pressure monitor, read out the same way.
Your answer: 104 mmHg
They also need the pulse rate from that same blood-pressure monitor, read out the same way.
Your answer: 72 bpm
